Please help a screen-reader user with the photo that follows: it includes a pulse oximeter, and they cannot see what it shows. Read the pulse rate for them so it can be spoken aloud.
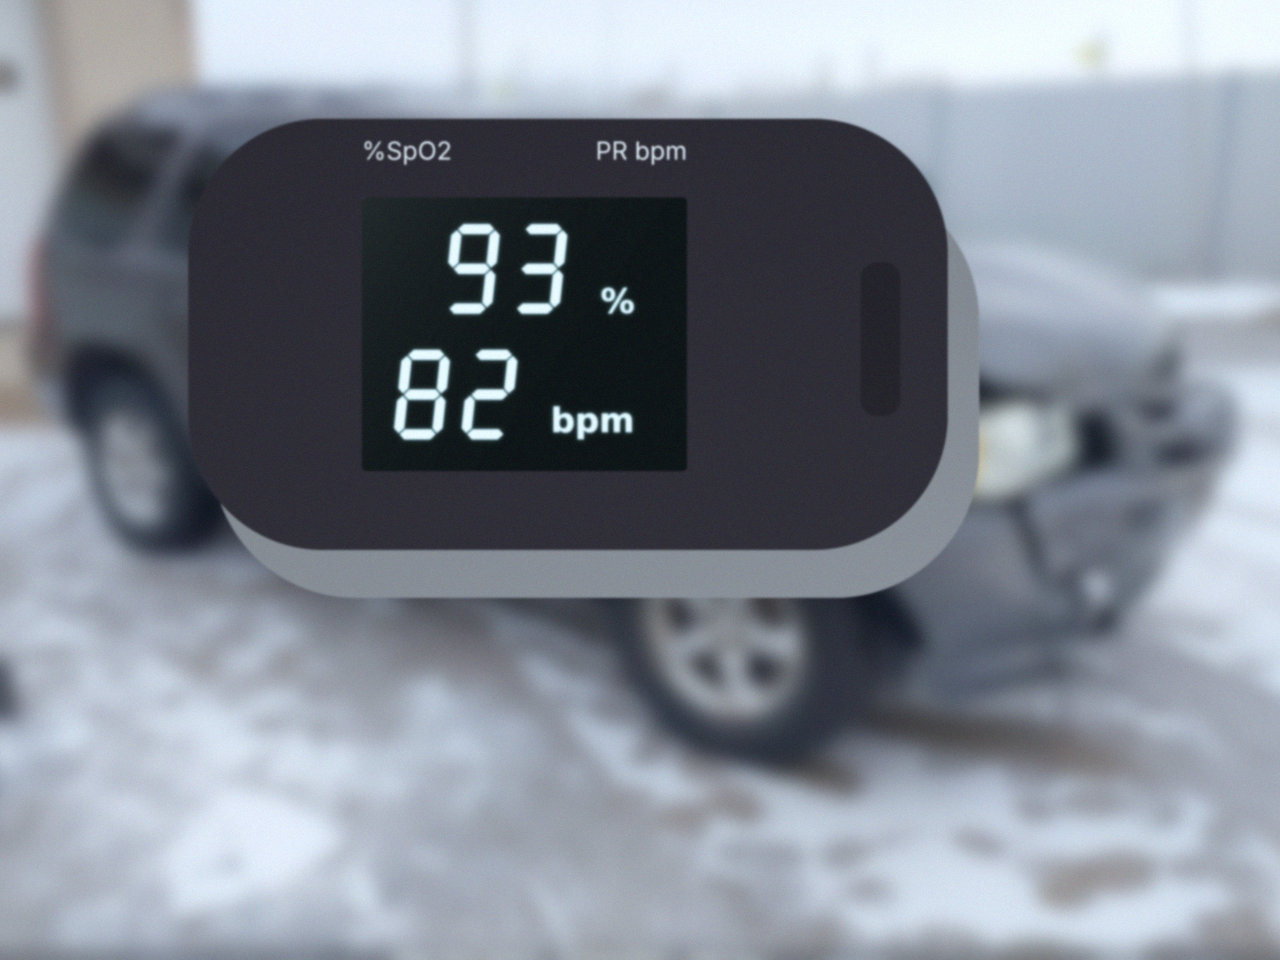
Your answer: 82 bpm
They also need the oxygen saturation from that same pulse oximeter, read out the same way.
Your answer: 93 %
